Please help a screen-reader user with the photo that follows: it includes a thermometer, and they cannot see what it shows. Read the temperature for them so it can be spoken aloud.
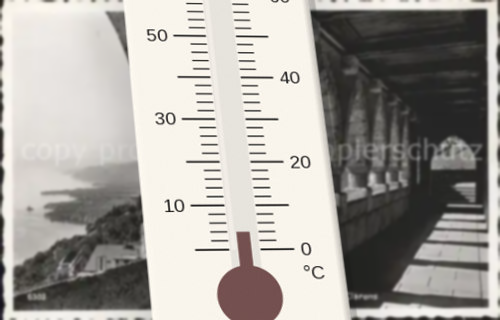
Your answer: 4 °C
